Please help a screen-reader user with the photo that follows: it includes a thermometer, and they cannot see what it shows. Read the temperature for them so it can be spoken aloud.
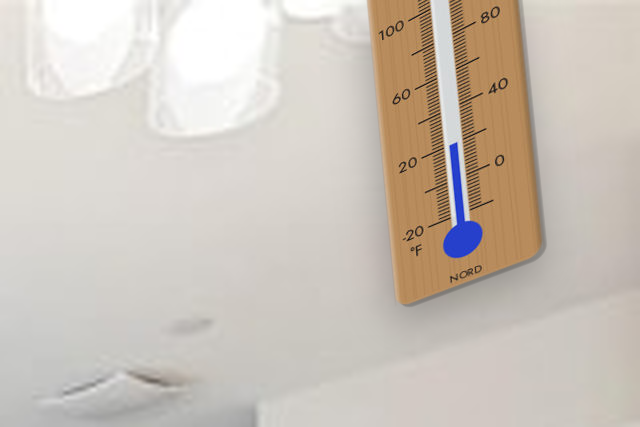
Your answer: 20 °F
